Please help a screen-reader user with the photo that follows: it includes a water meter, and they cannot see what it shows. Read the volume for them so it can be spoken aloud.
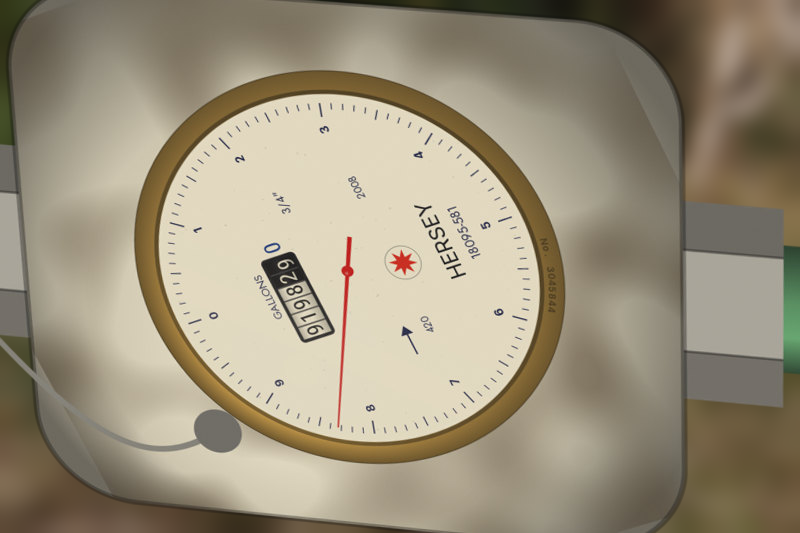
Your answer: 9198288.3 gal
